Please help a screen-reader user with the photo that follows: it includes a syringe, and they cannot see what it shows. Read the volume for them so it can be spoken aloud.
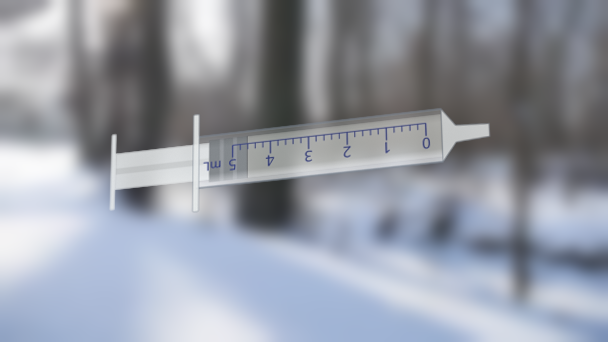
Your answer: 4.6 mL
